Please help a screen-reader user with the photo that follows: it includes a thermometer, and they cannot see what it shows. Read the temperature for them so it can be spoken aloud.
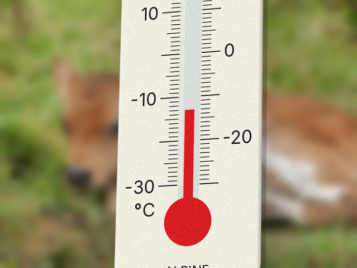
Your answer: -13 °C
